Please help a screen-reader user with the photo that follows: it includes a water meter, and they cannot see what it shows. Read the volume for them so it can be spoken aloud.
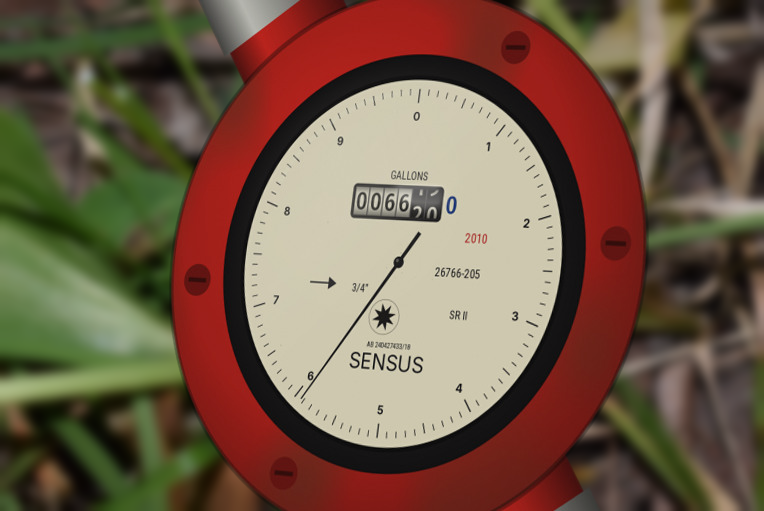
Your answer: 66195.9 gal
